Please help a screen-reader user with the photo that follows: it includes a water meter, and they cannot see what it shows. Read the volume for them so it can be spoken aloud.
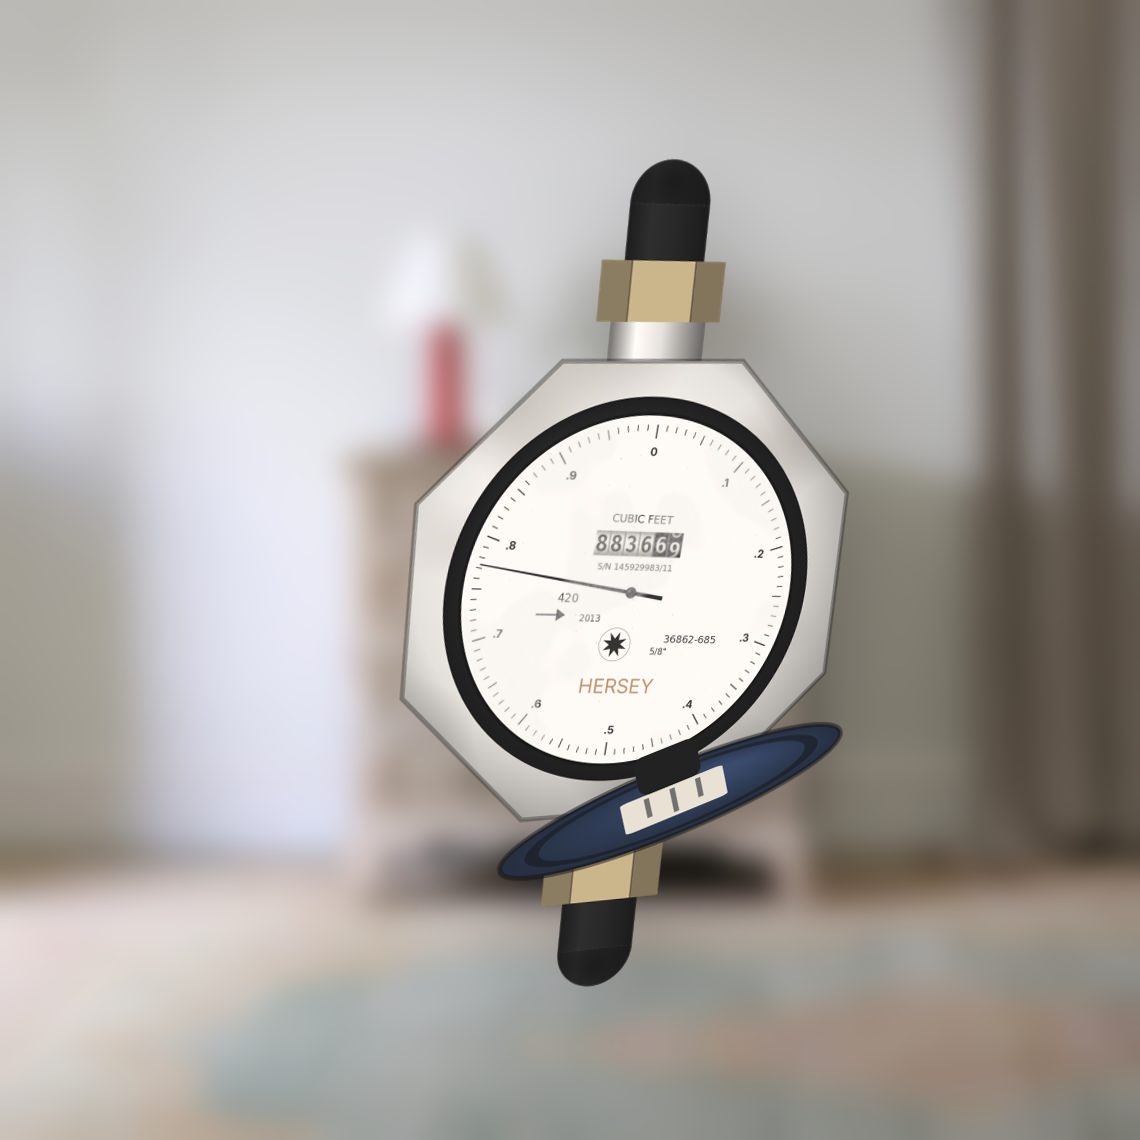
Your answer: 883668.77 ft³
